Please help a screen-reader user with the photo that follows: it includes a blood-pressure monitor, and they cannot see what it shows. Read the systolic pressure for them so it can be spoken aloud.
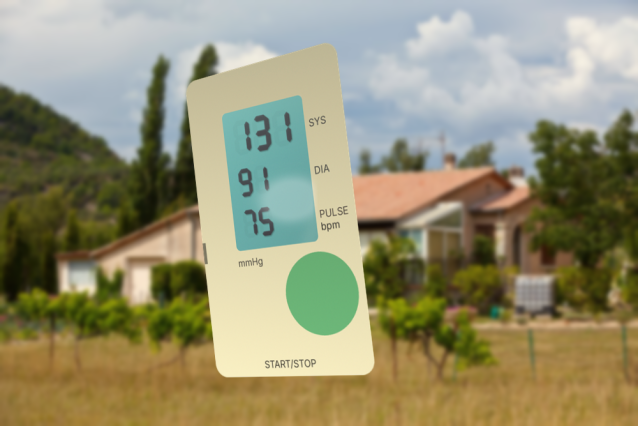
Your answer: 131 mmHg
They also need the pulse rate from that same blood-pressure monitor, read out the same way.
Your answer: 75 bpm
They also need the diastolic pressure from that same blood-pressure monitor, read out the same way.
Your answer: 91 mmHg
